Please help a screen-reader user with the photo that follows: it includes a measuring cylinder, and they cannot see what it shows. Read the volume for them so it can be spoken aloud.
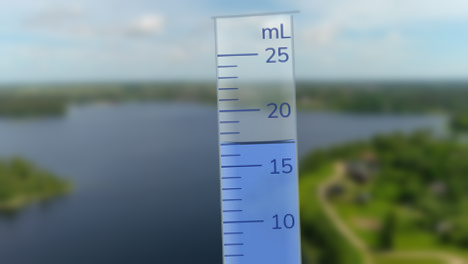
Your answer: 17 mL
